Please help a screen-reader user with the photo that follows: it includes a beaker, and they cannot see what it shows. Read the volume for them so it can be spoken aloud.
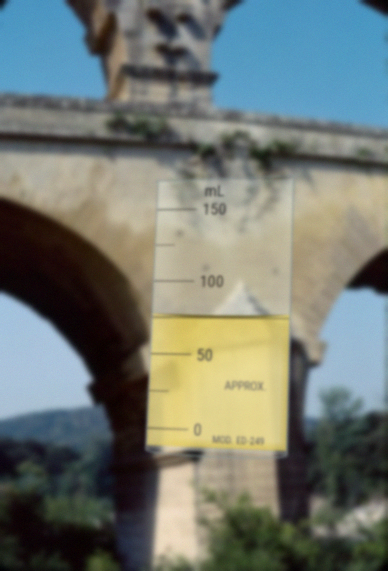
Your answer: 75 mL
